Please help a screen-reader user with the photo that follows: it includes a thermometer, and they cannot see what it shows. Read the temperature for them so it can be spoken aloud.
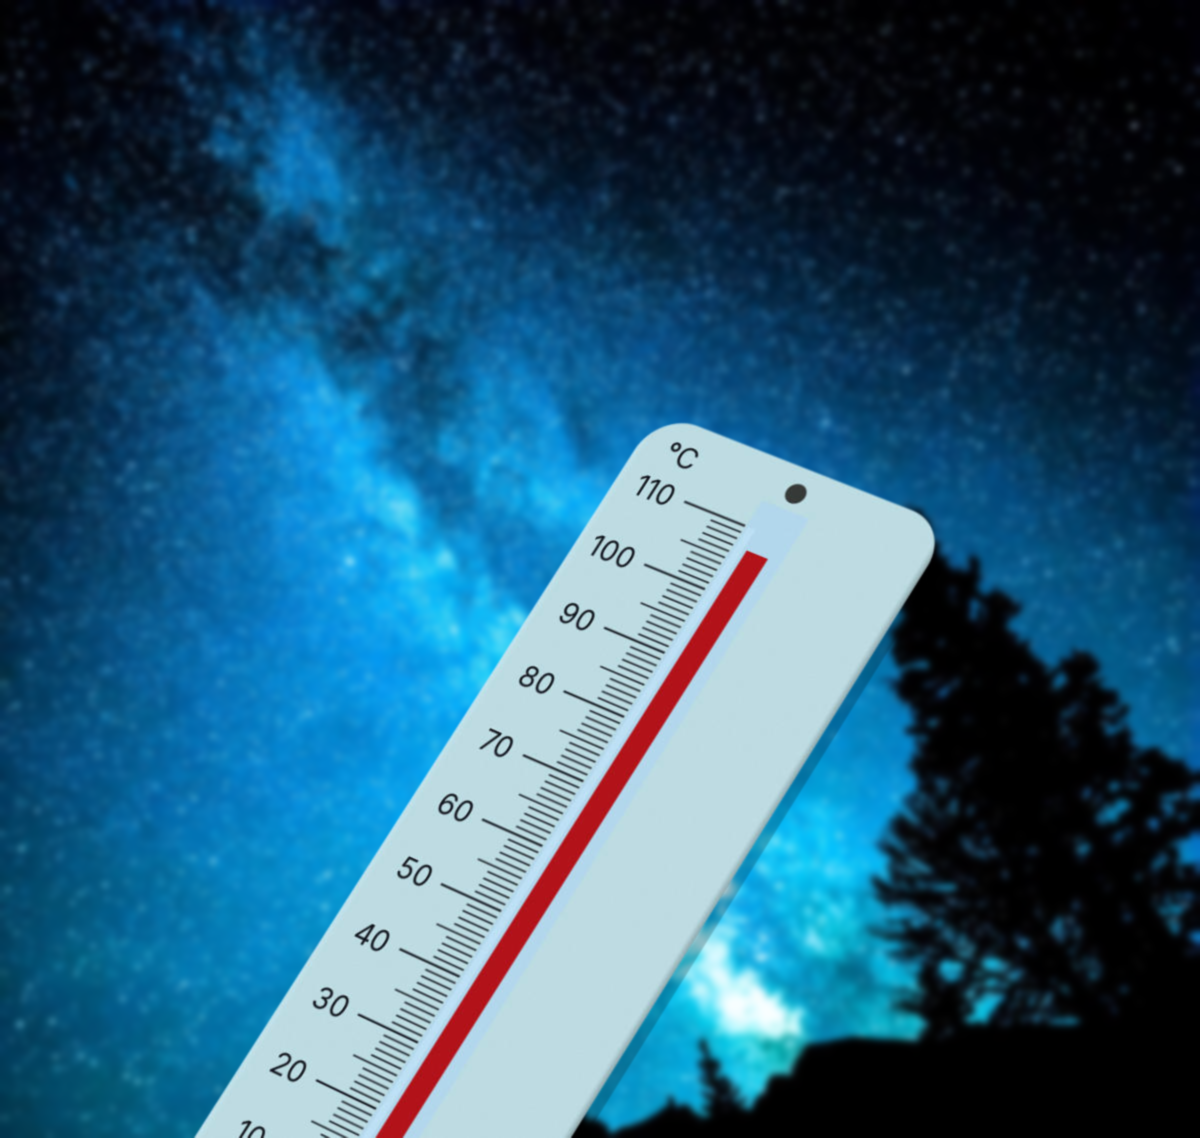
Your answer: 107 °C
